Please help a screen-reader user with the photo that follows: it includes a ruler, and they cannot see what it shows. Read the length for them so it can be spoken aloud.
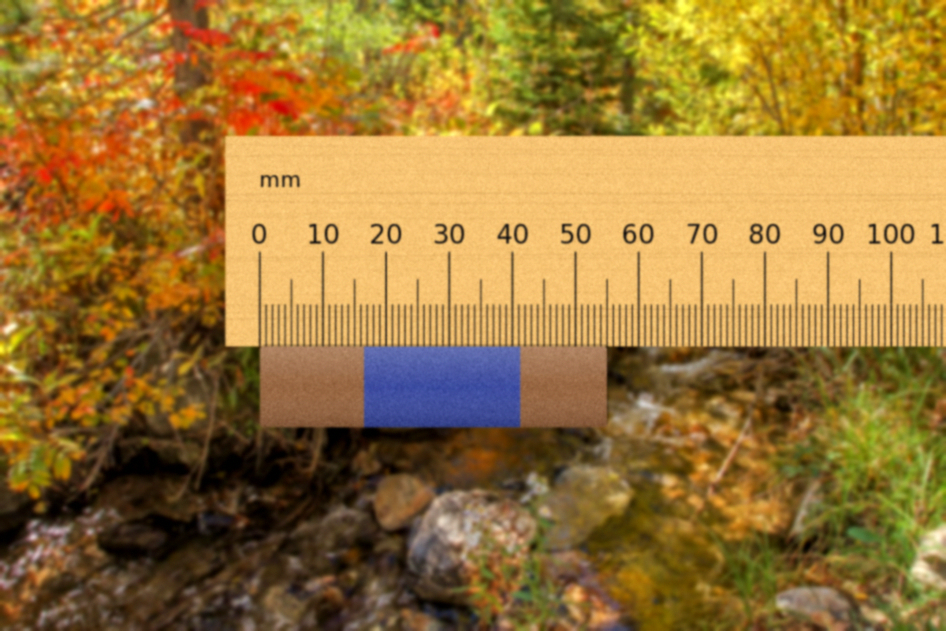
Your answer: 55 mm
